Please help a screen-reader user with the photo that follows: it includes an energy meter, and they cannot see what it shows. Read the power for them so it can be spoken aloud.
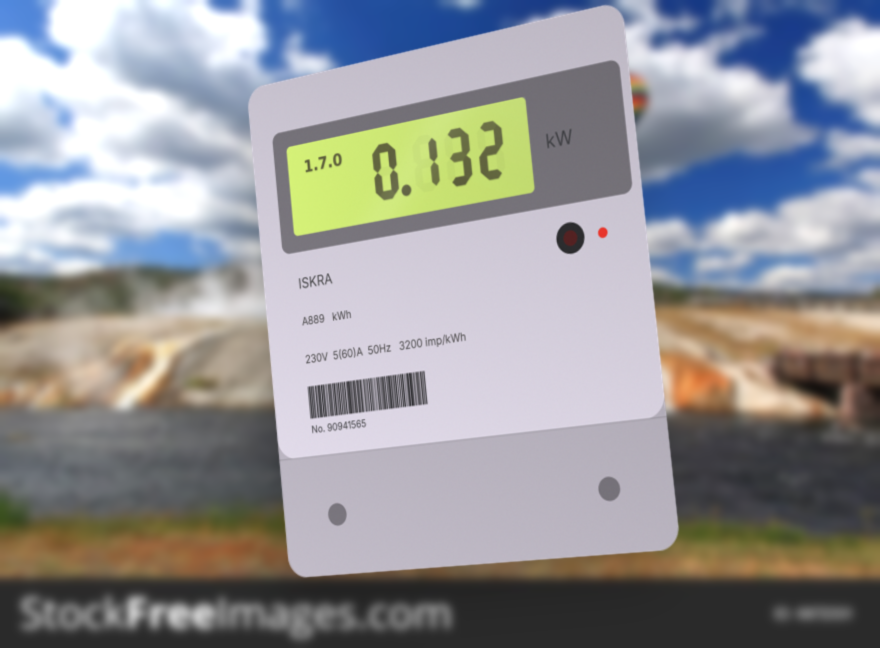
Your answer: 0.132 kW
